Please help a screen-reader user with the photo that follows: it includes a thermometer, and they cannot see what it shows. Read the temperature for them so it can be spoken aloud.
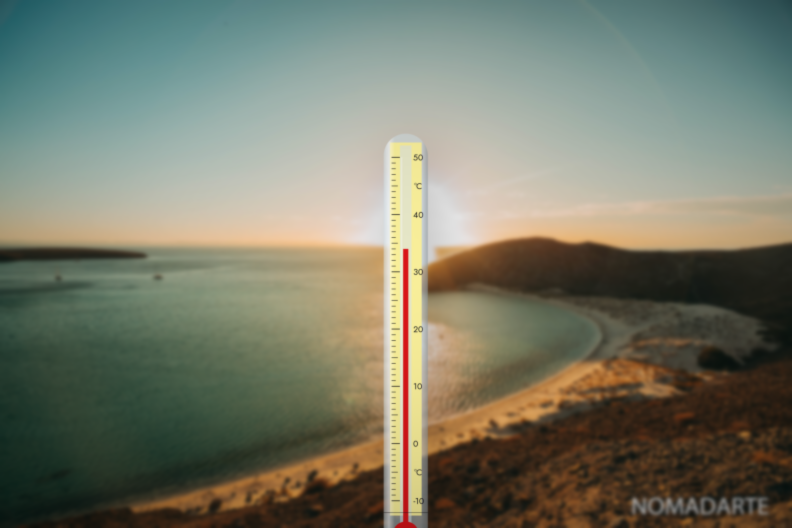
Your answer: 34 °C
